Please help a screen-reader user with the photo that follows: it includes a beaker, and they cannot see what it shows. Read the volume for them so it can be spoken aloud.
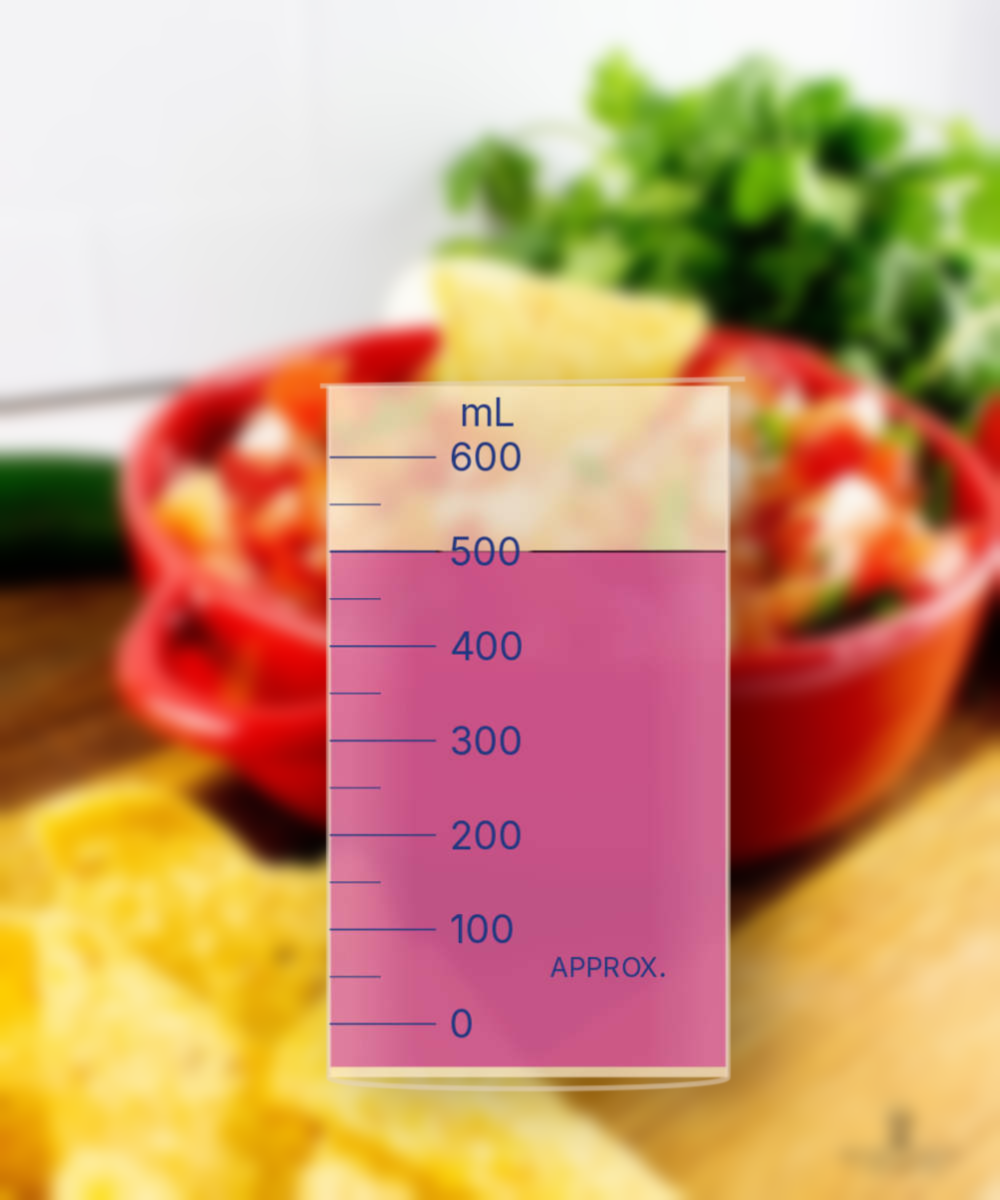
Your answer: 500 mL
